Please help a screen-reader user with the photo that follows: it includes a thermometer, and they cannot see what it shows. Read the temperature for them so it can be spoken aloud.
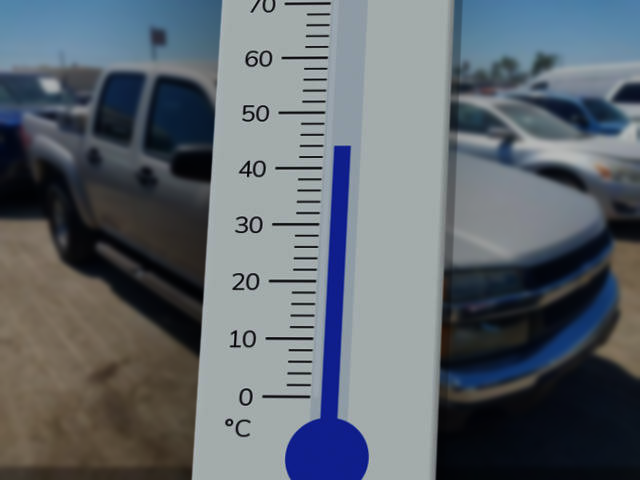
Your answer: 44 °C
